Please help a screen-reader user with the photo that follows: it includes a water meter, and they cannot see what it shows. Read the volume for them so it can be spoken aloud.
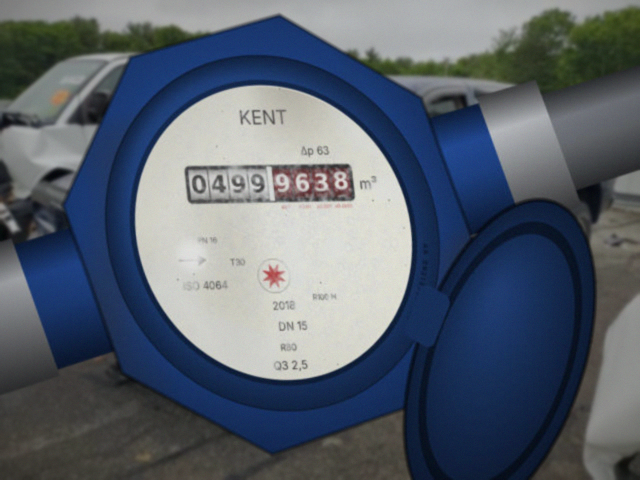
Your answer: 499.9638 m³
